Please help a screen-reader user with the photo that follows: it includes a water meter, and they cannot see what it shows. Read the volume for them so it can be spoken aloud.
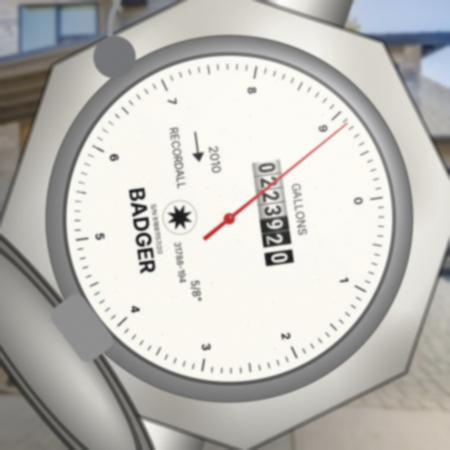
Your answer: 223919.1 gal
